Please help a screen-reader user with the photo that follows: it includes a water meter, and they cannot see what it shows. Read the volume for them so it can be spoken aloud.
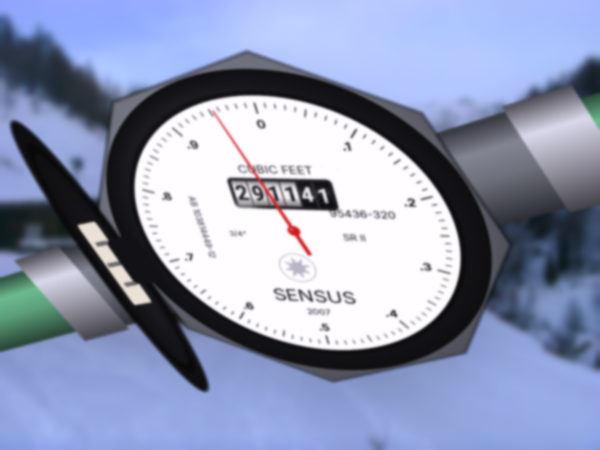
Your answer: 291140.95 ft³
